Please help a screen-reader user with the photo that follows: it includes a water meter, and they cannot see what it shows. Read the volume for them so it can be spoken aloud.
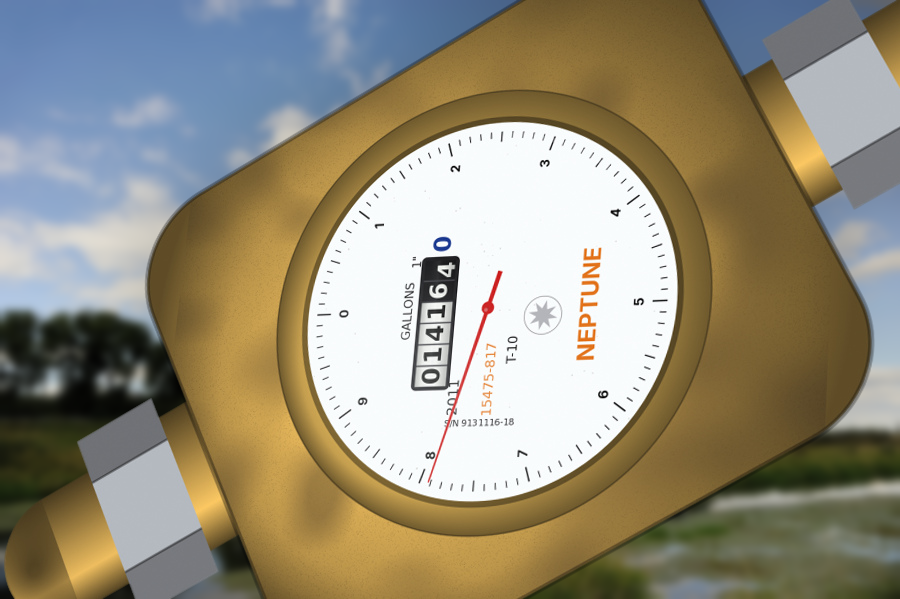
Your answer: 141637.9 gal
